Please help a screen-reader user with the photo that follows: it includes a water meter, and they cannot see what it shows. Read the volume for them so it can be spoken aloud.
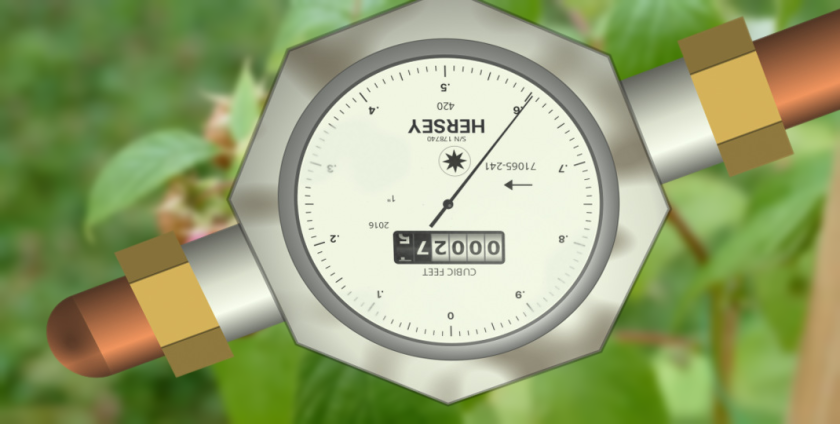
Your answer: 274.60 ft³
